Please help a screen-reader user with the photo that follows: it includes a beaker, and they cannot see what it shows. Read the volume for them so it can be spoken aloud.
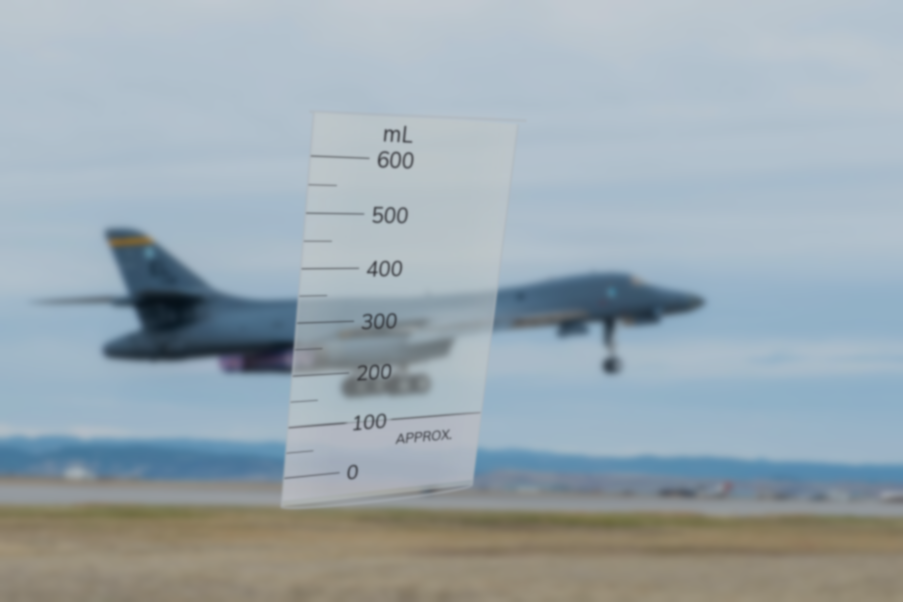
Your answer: 100 mL
